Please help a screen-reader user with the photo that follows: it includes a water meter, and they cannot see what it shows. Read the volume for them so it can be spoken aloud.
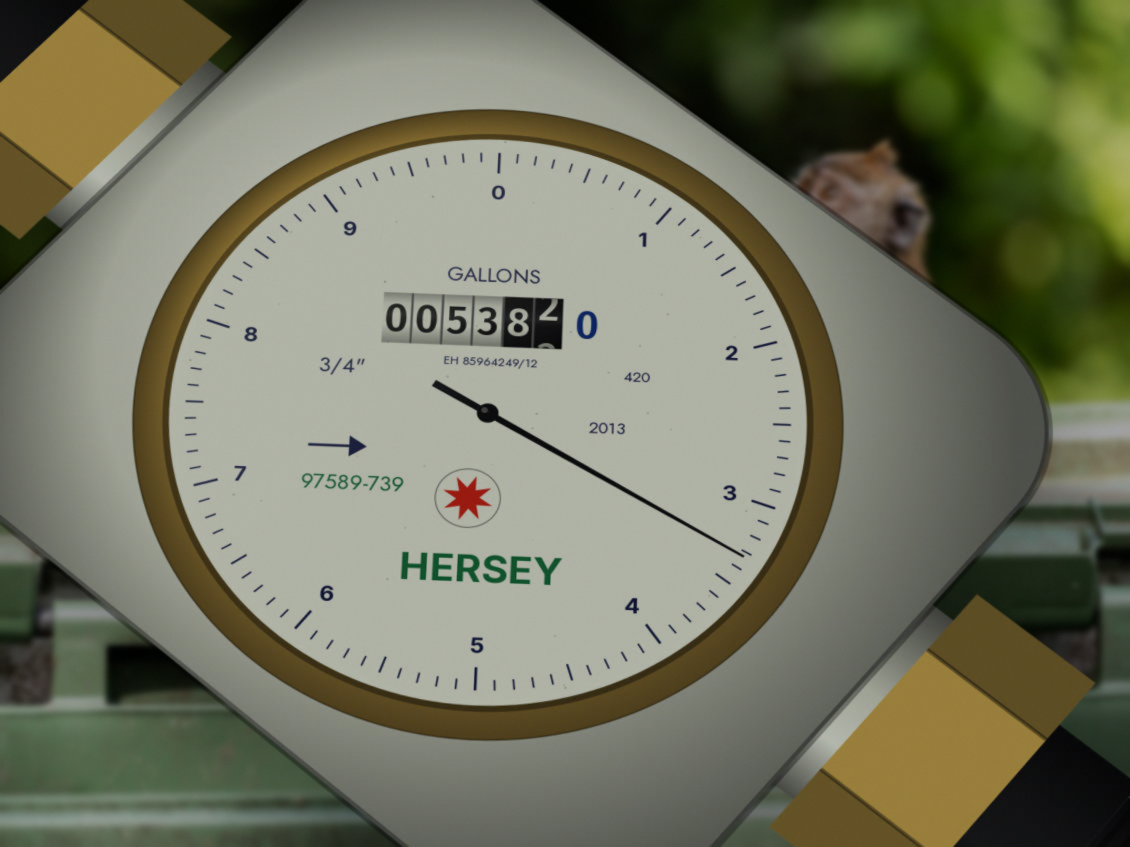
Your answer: 53823.3 gal
